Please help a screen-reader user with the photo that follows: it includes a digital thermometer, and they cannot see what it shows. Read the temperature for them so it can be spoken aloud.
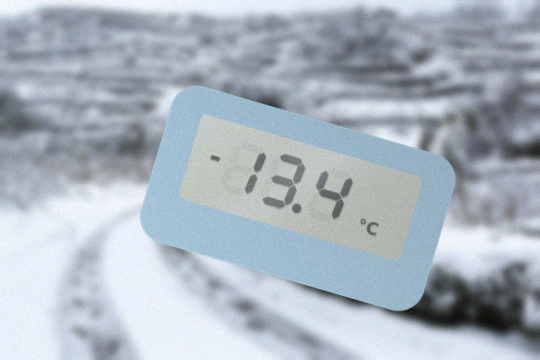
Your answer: -13.4 °C
